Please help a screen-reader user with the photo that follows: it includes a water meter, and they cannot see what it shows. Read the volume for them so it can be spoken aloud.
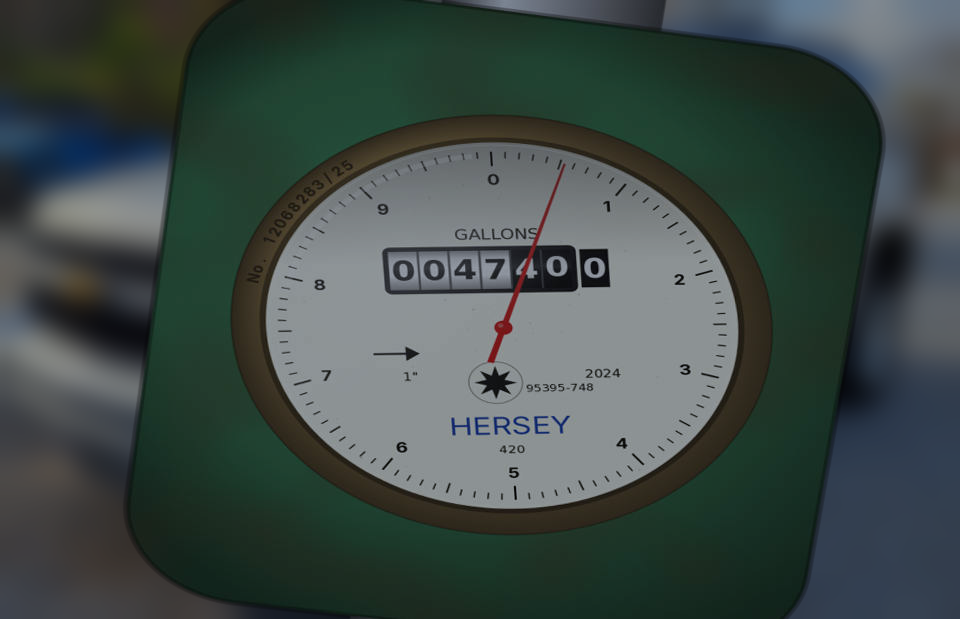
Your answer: 47400.5 gal
